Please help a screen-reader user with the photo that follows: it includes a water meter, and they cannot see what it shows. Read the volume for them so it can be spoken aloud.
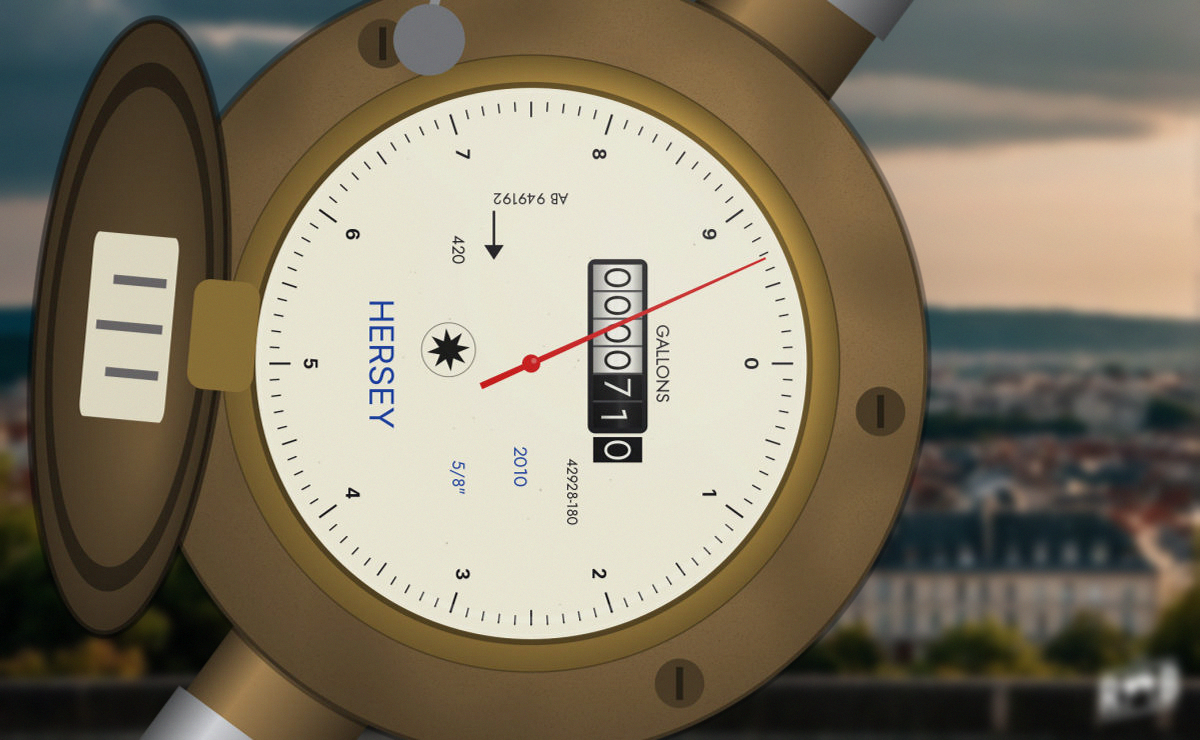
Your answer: 709.3 gal
